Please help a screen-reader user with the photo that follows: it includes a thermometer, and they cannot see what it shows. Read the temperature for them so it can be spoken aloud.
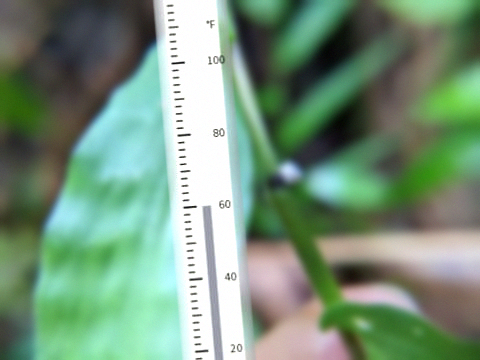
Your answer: 60 °F
